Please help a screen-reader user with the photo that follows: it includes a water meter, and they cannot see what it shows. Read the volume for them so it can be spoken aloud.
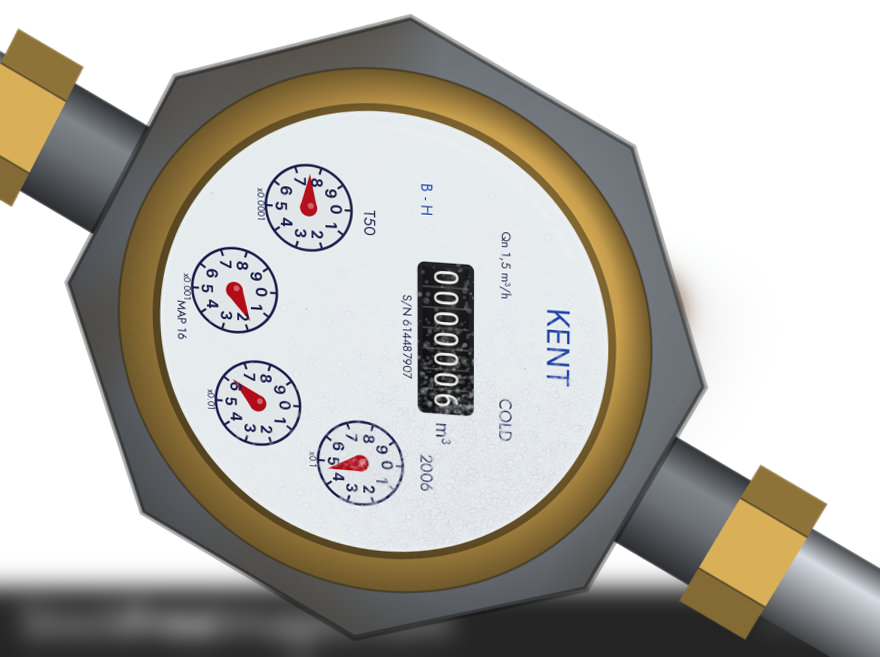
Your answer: 6.4617 m³
